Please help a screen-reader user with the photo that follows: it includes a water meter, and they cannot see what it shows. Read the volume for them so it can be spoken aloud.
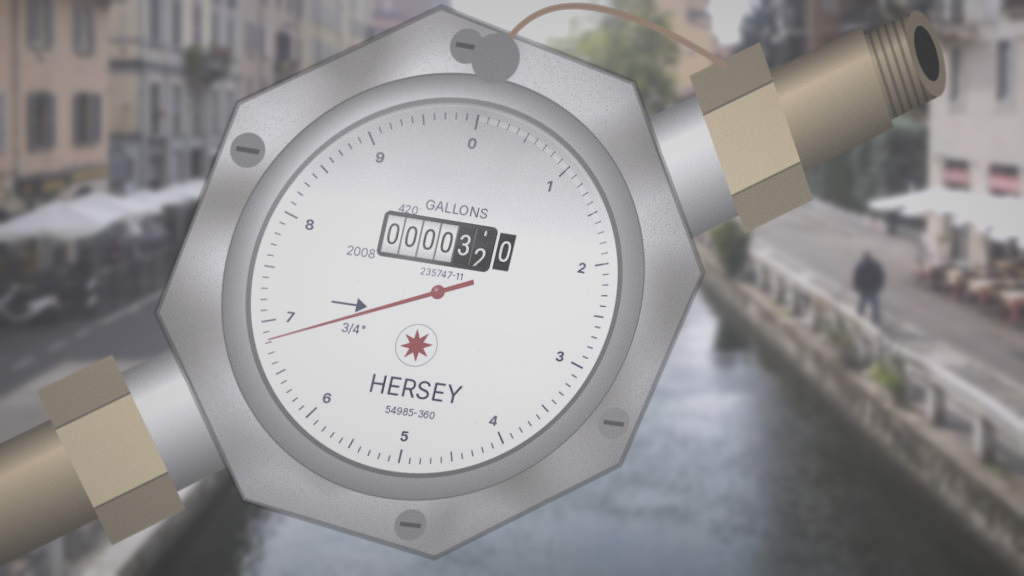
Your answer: 316.8 gal
